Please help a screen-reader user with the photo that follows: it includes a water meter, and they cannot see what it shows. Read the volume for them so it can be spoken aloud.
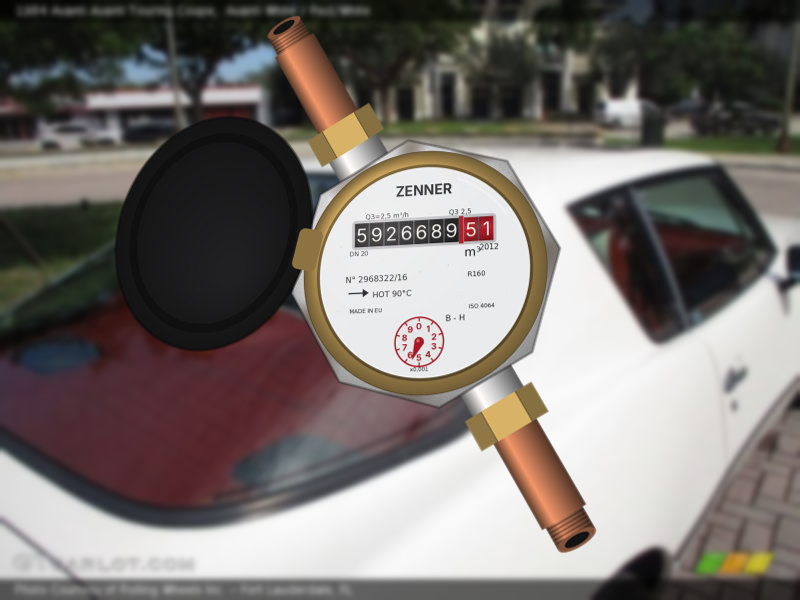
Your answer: 5926689.515 m³
